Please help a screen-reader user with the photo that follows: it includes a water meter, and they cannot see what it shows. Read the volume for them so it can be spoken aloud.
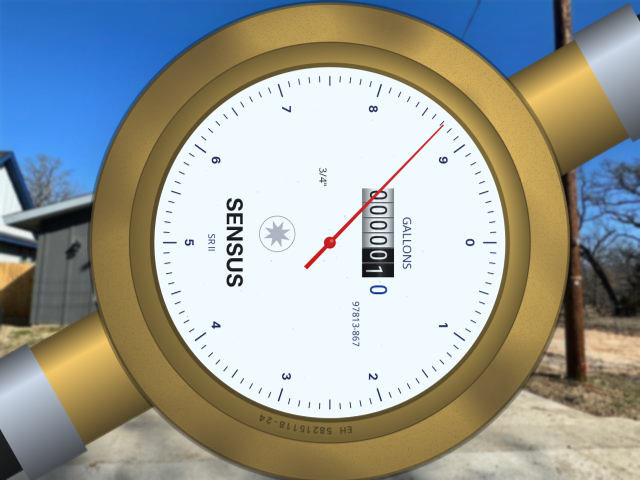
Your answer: 8.7 gal
